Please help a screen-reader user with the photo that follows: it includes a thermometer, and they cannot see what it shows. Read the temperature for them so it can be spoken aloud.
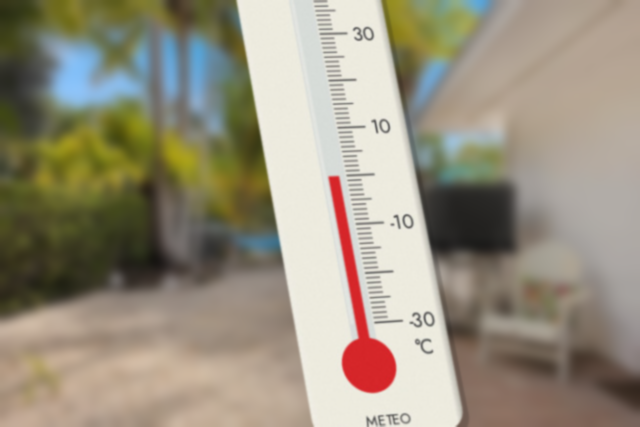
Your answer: 0 °C
